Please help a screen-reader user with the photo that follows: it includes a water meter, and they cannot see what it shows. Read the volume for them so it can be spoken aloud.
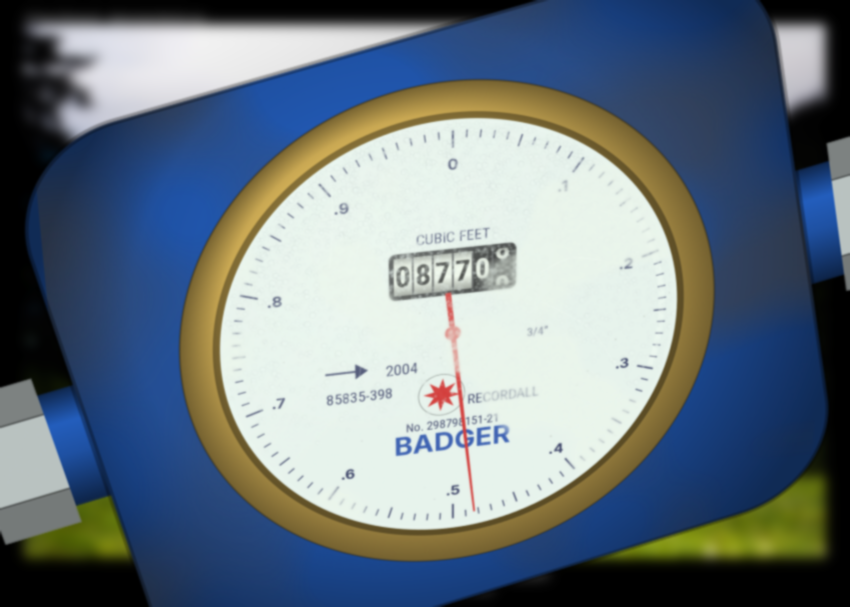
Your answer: 87708.48 ft³
